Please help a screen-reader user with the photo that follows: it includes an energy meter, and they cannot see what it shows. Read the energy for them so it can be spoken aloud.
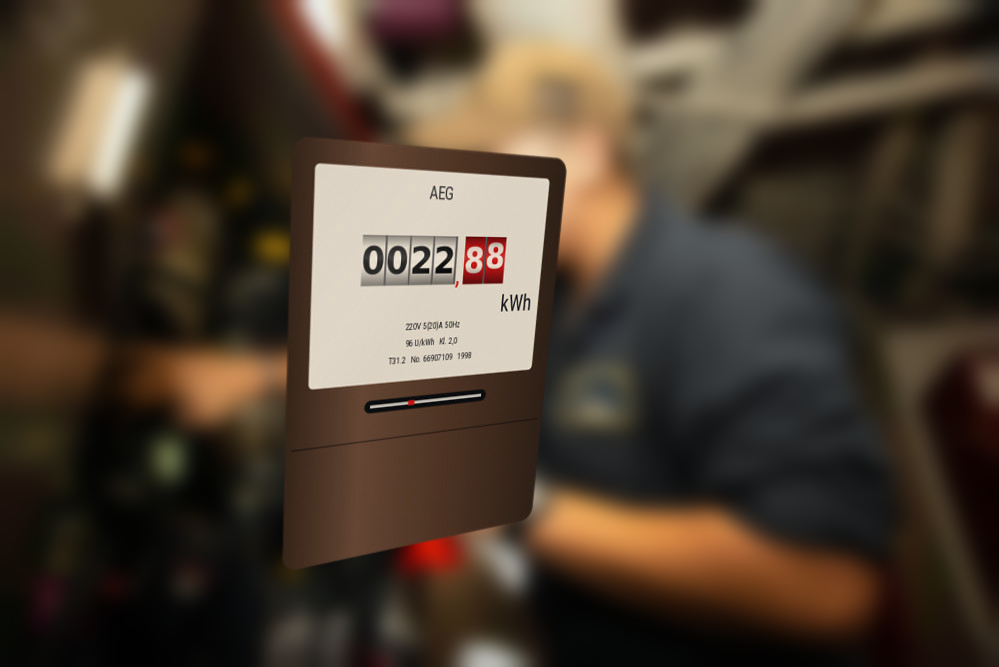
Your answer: 22.88 kWh
